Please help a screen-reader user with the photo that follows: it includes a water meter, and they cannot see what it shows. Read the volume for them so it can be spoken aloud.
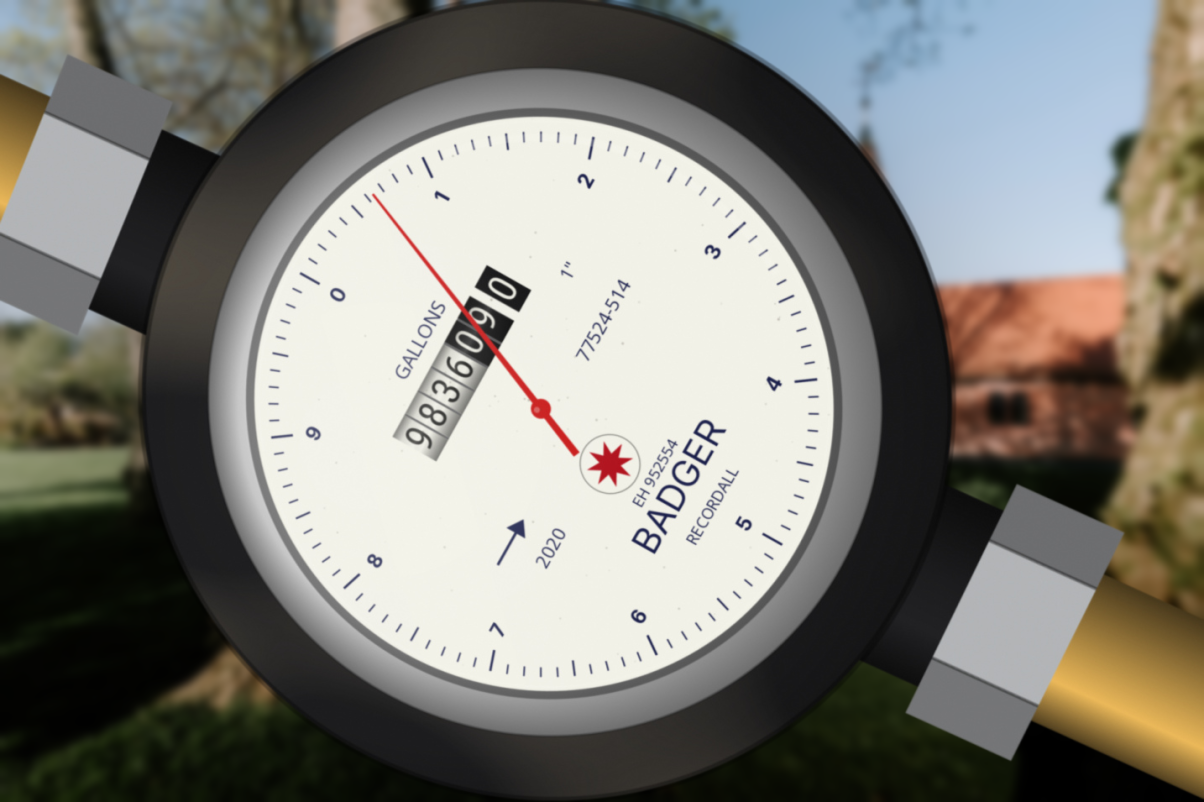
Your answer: 9836090.6 gal
